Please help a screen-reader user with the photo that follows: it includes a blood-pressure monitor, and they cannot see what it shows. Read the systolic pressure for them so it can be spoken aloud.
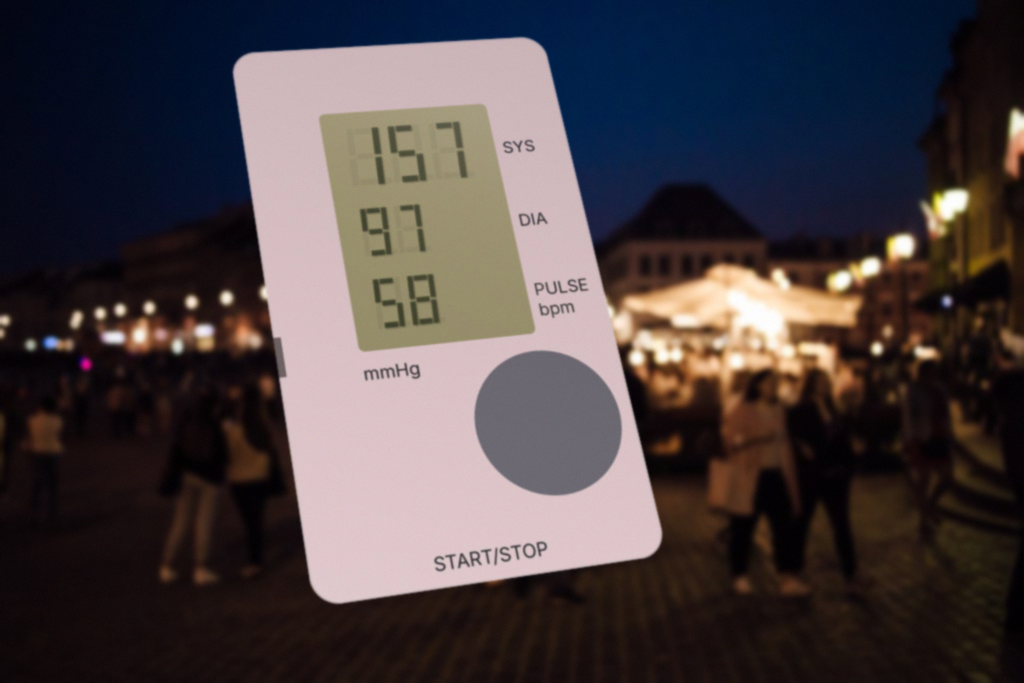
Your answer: 157 mmHg
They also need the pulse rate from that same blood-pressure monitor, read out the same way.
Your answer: 58 bpm
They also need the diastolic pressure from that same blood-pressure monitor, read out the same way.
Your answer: 97 mmHg
